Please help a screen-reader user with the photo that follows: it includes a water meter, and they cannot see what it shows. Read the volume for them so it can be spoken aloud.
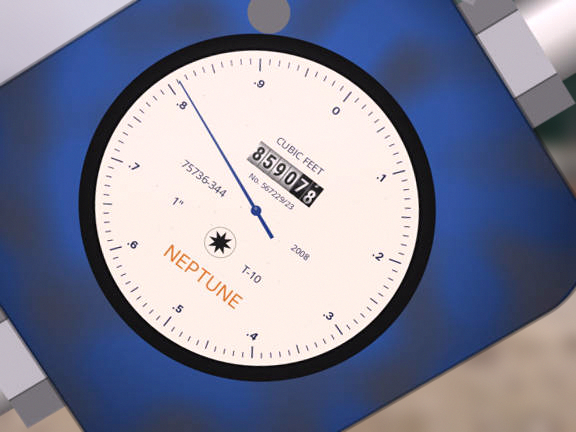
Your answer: 859077.81 ft³
